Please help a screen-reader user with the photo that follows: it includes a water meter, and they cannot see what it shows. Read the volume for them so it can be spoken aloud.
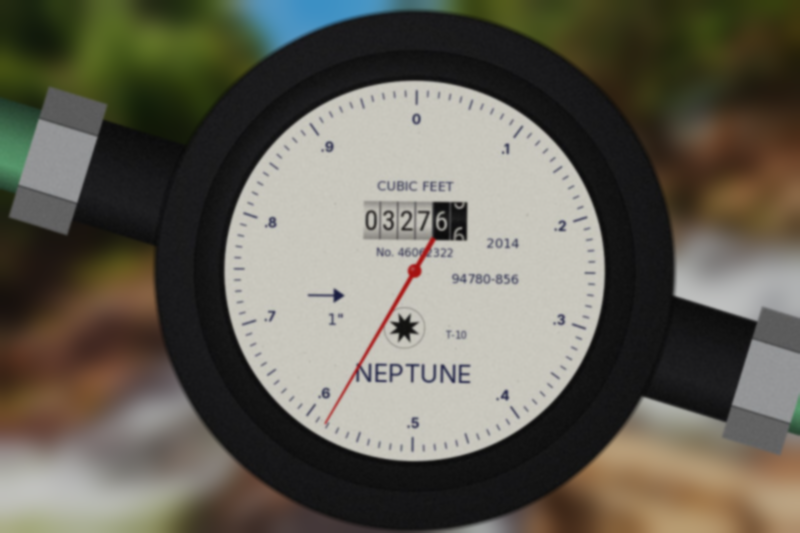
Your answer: 32765.58 ft³
